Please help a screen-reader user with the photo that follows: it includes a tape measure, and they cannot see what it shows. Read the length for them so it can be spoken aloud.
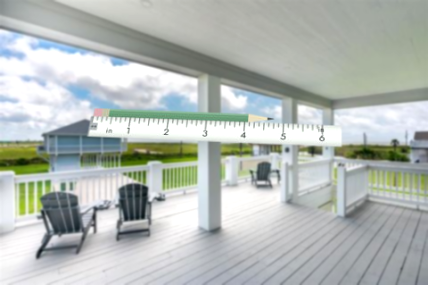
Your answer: 4.75 in
